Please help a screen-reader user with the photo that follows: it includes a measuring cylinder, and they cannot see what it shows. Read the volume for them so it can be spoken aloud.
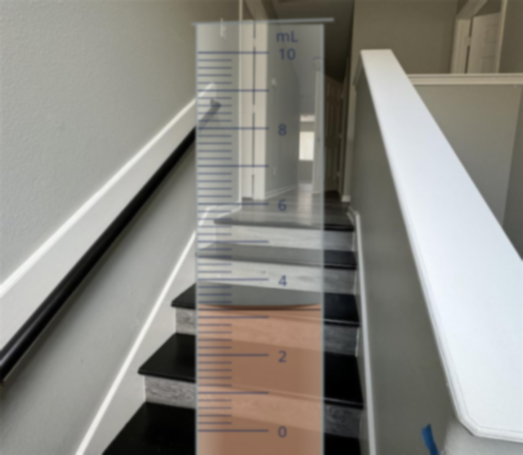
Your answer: 3.2 mL
